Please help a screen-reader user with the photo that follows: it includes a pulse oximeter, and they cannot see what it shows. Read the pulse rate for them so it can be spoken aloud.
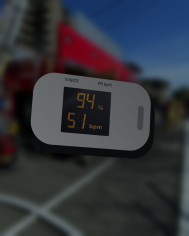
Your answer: 51 bpm
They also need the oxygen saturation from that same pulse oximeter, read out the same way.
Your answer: 94 %
